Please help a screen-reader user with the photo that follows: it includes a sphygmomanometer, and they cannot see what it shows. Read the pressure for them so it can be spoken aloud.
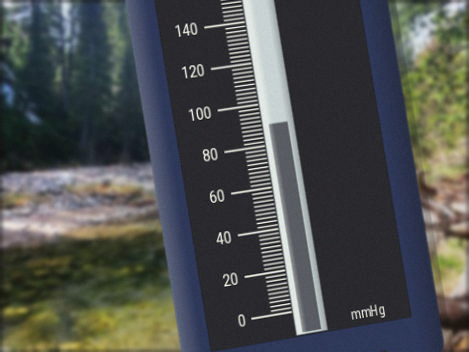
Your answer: 90 mmHg
